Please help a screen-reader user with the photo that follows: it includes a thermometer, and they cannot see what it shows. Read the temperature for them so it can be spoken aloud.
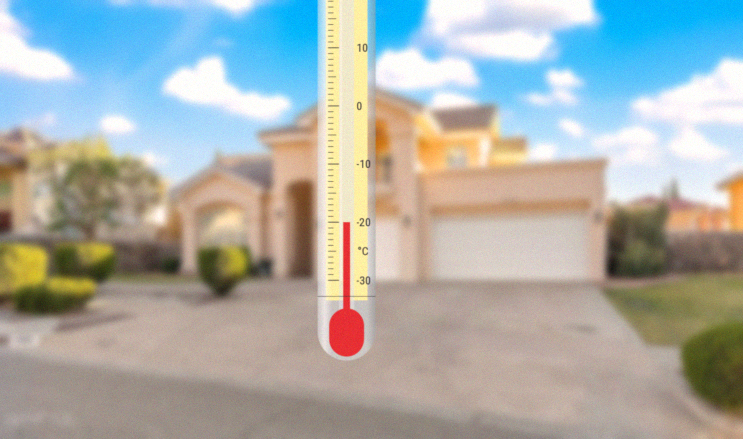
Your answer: -20 °C
